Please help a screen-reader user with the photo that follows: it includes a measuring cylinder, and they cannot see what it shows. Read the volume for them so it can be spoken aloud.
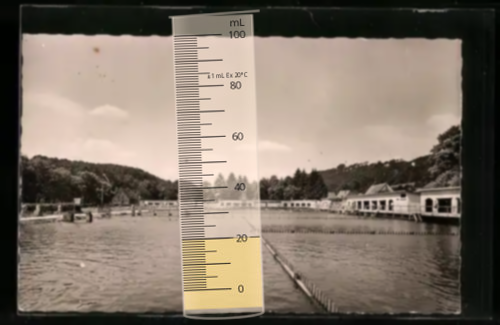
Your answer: 20 mL
